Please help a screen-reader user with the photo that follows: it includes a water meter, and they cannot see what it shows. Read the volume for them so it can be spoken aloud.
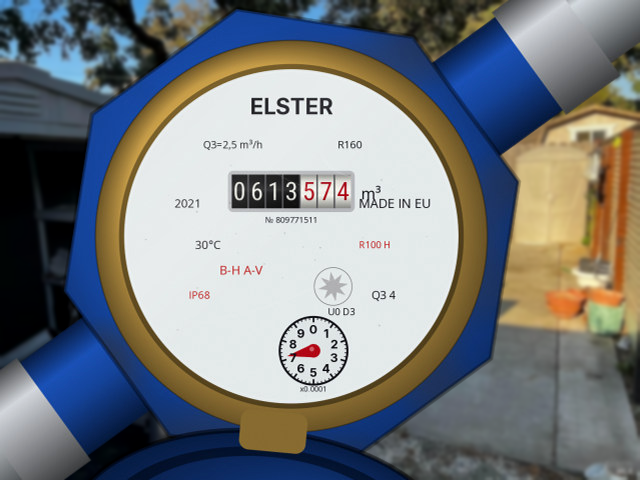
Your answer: 613.5747 m³
